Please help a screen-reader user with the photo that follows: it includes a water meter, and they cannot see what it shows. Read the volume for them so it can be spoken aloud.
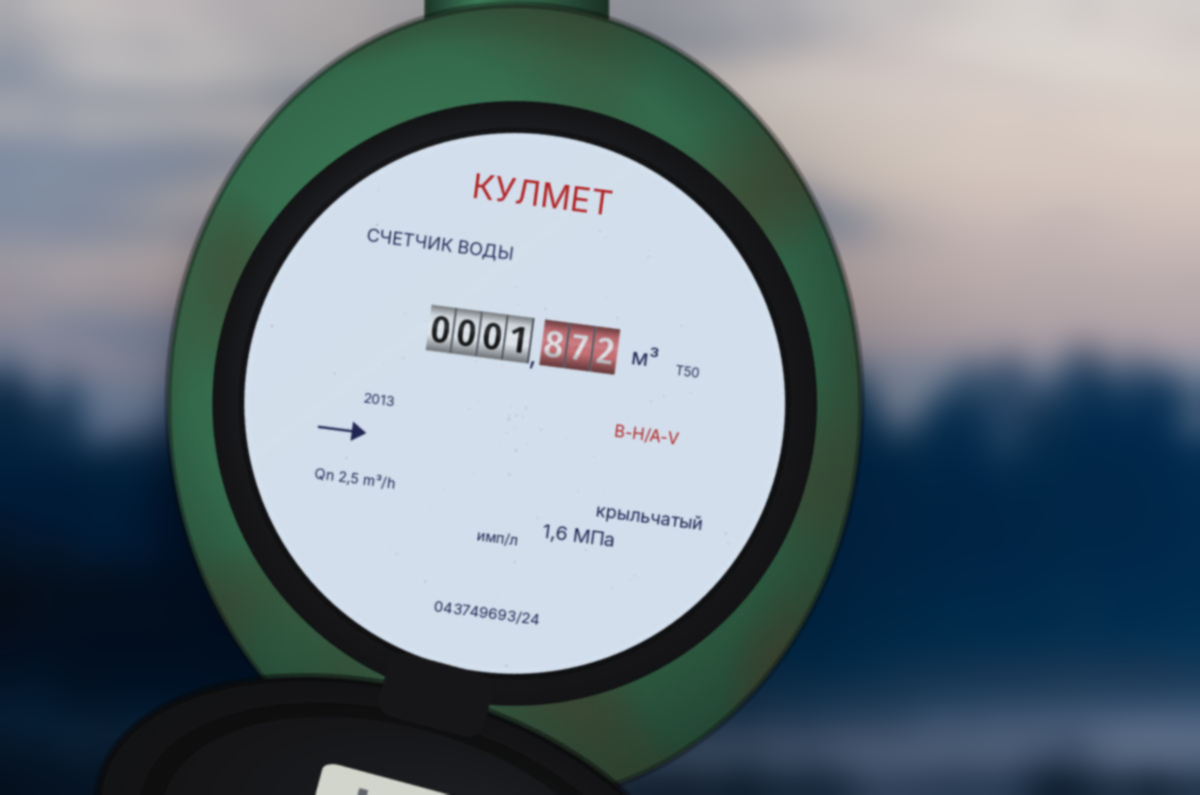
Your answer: 1.872 m³
